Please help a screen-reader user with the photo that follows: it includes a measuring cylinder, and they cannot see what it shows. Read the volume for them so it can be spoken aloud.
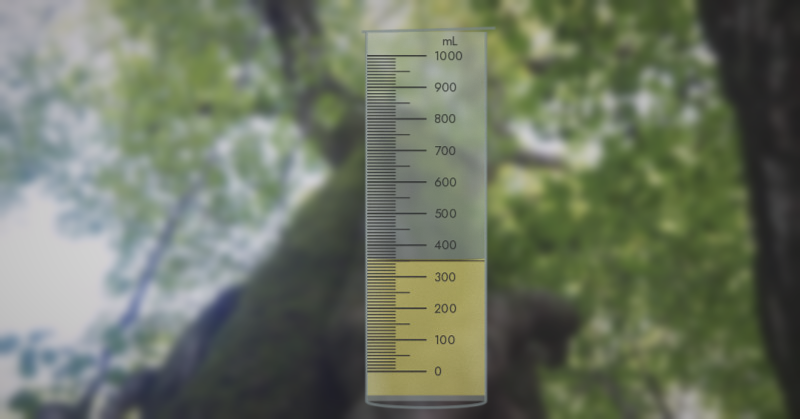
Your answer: 350 mL
